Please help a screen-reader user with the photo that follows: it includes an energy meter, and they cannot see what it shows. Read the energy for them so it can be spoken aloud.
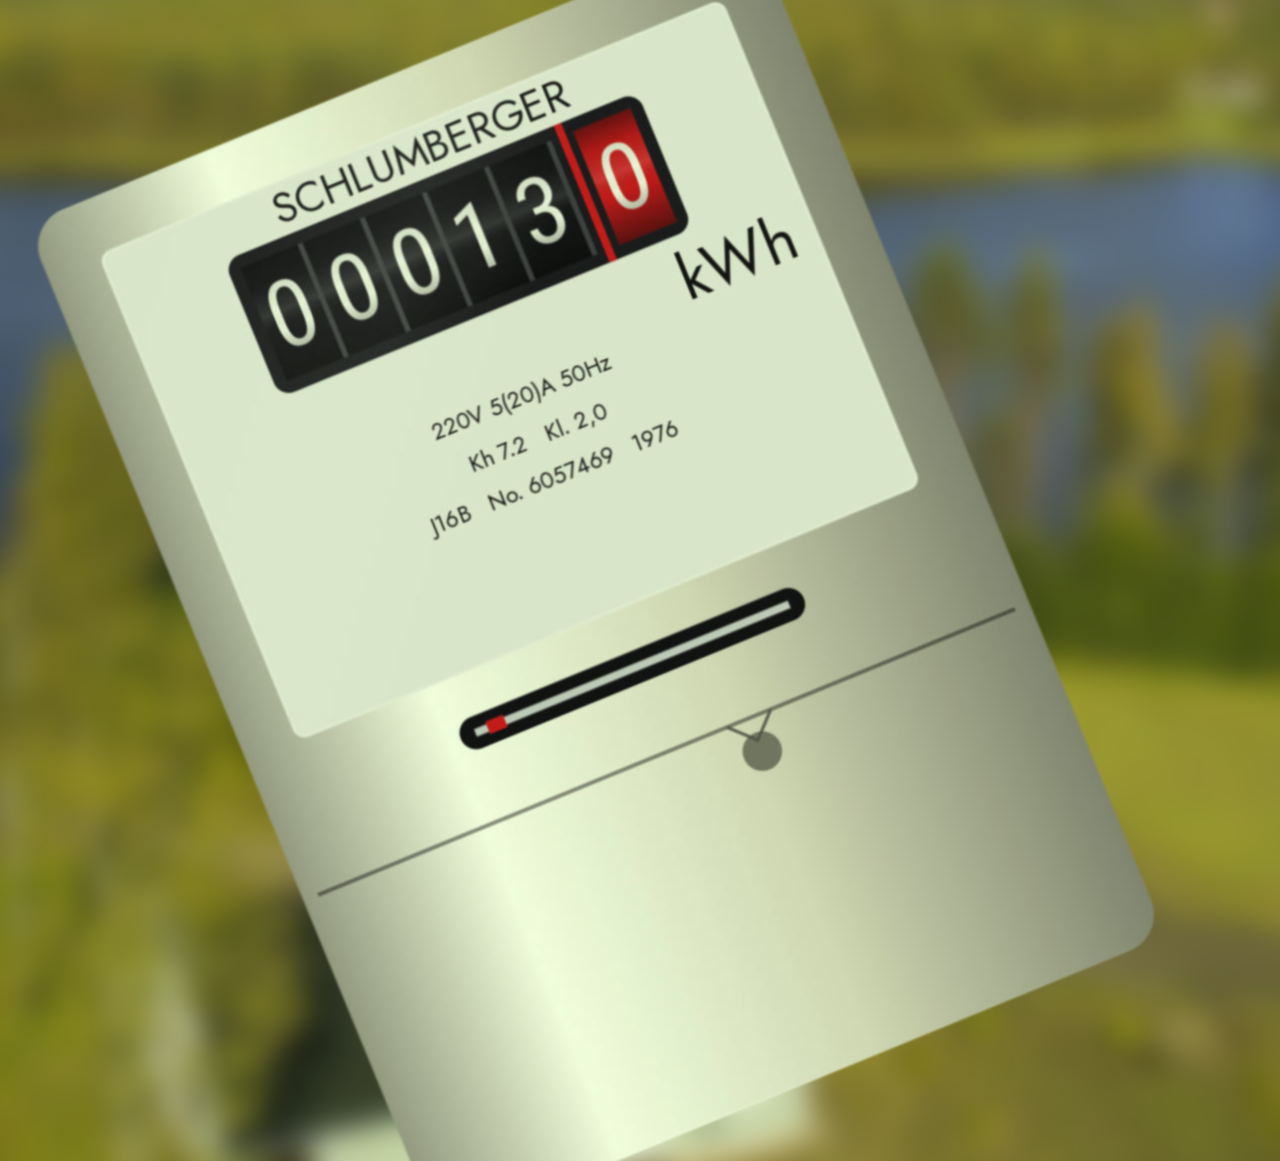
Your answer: 13.0 kWh
